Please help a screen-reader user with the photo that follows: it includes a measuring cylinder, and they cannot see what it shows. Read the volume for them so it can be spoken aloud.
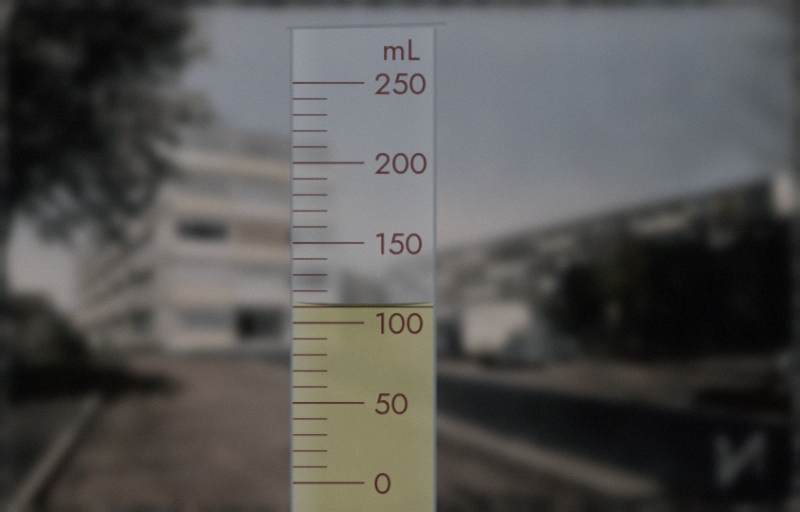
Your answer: 110 mL
